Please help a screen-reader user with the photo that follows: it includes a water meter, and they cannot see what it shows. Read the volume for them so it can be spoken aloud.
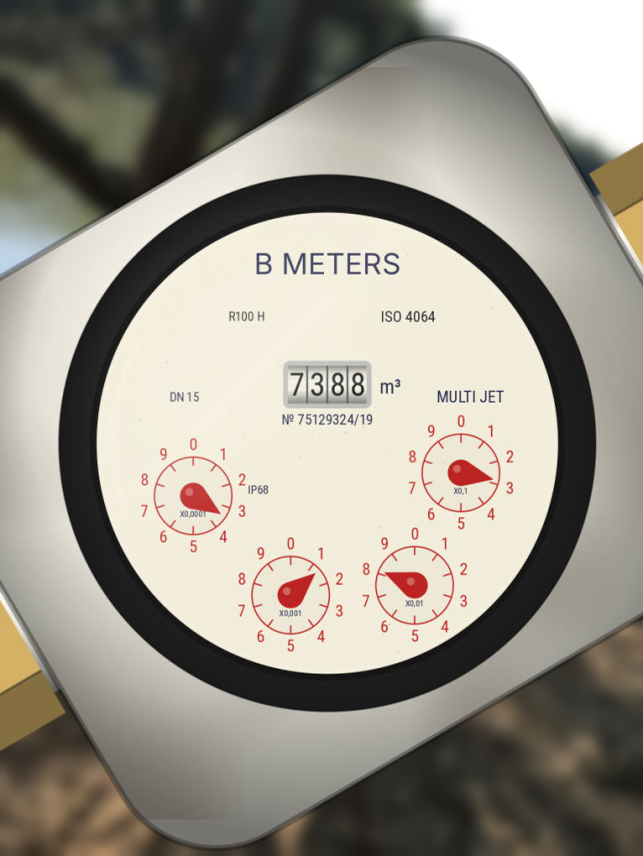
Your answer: 7388.2813 m³
